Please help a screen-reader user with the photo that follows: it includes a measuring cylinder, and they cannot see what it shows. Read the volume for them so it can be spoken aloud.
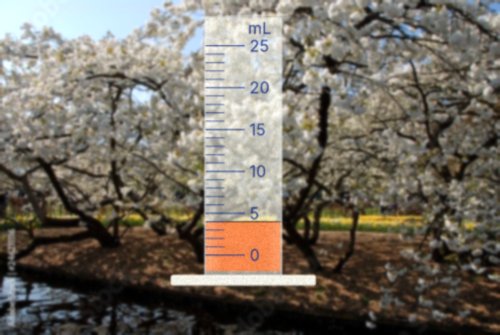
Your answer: 4 mL
